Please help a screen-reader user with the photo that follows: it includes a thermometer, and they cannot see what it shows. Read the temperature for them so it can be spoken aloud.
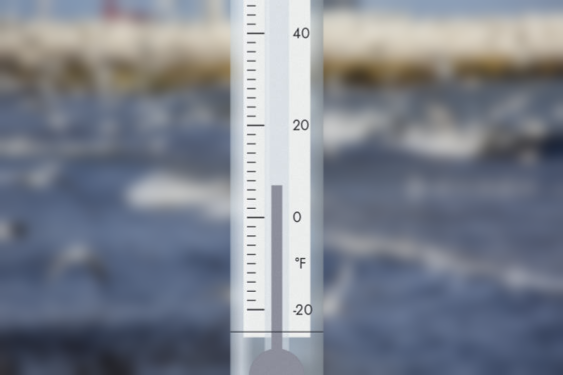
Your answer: 7 °F
